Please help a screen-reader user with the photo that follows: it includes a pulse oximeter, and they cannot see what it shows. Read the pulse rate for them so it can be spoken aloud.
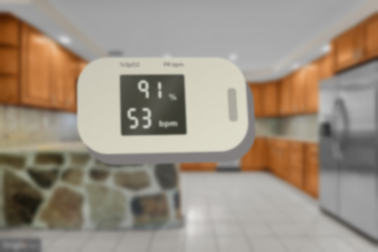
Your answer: 53 bpm
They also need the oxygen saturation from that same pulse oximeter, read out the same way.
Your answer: 91 %
